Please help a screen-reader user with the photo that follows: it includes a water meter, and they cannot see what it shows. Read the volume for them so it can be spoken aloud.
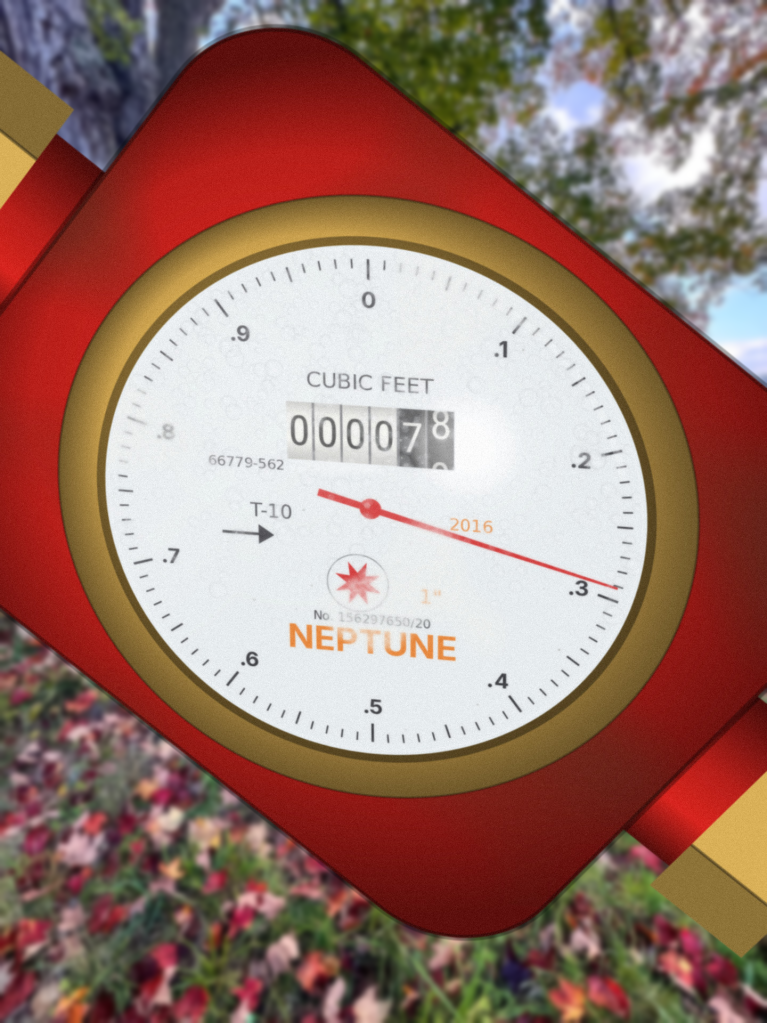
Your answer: 78.29 ft³
